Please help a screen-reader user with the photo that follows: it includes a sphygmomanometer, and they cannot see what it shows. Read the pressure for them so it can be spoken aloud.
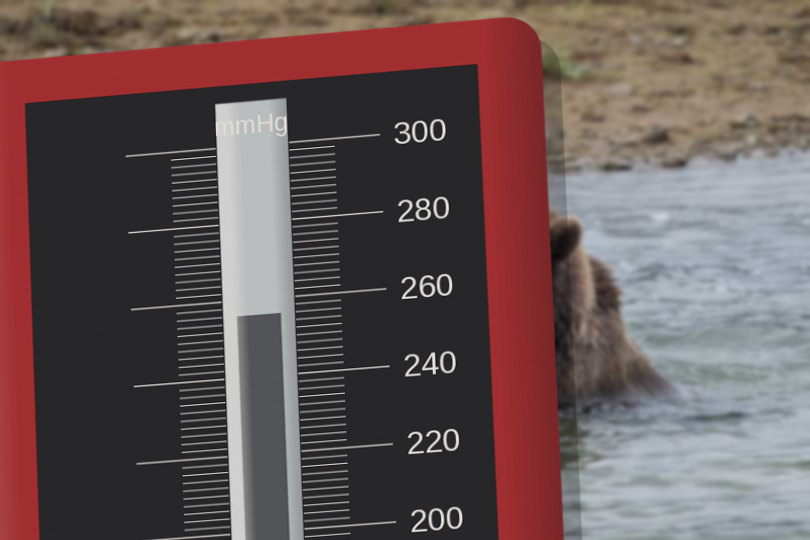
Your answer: 256 mmHg
